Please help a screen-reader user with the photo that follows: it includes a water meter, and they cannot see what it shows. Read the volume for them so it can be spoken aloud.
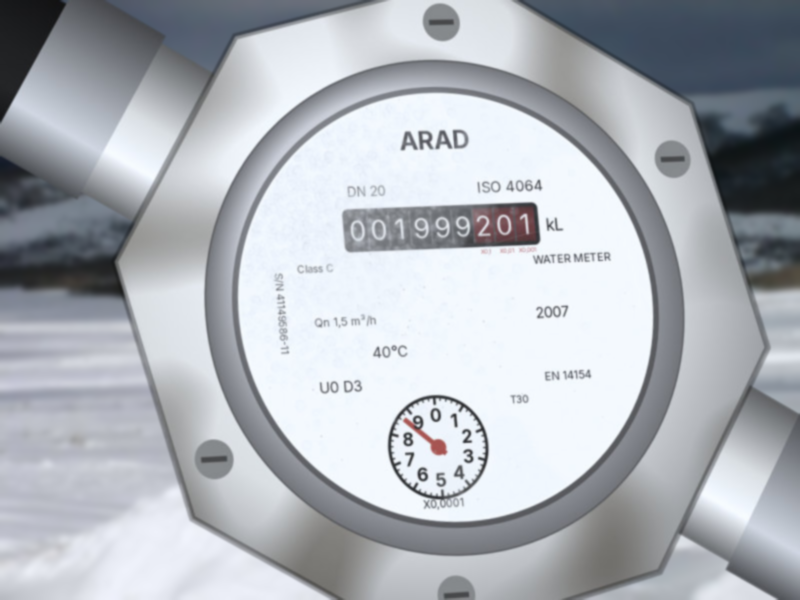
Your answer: 1999.2018 kL
